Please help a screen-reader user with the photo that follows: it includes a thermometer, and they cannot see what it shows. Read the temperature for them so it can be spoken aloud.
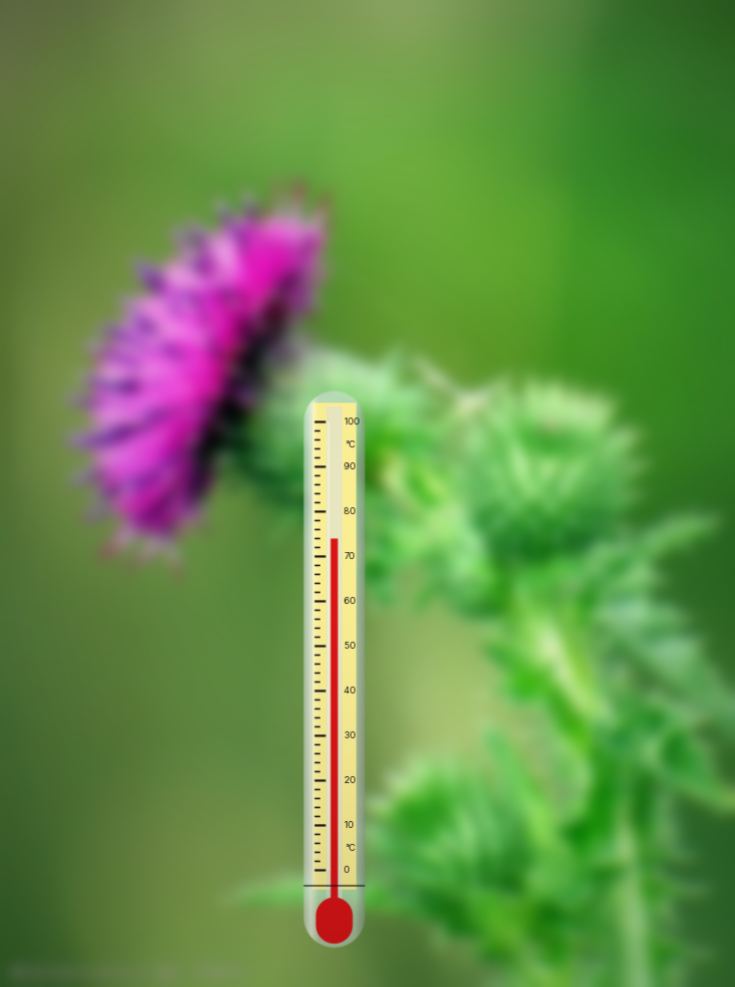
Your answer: 74 °C
